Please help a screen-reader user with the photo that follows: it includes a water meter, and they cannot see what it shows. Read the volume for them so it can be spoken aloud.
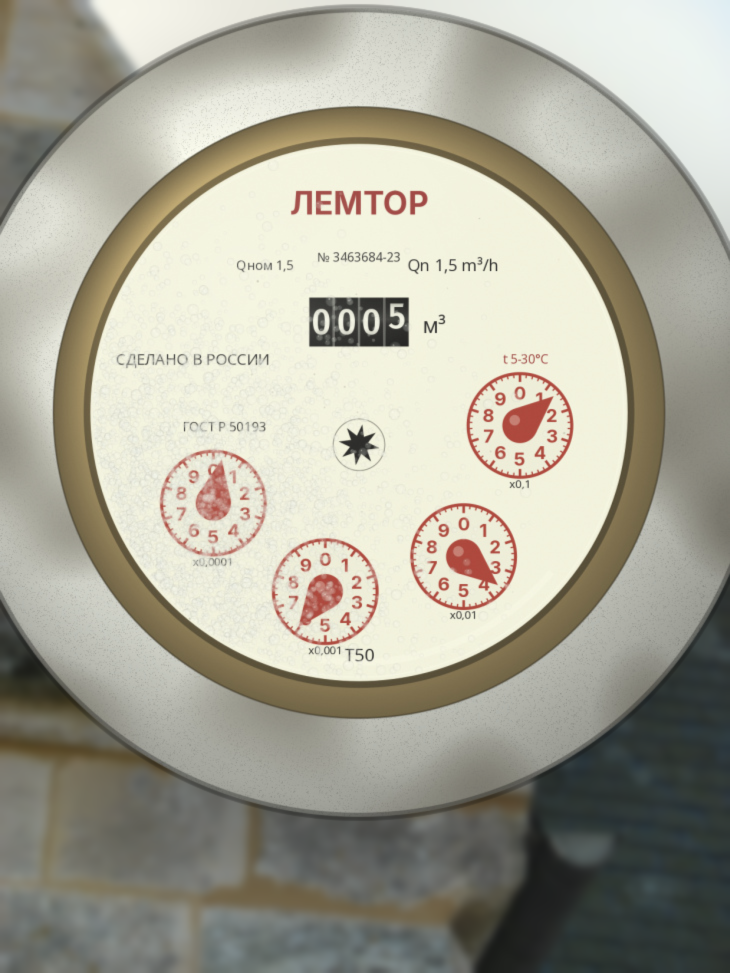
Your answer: 5.1360 m³
